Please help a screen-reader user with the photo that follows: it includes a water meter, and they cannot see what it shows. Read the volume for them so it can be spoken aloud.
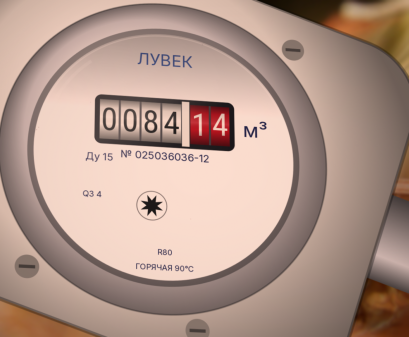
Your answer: 84.14 m³
